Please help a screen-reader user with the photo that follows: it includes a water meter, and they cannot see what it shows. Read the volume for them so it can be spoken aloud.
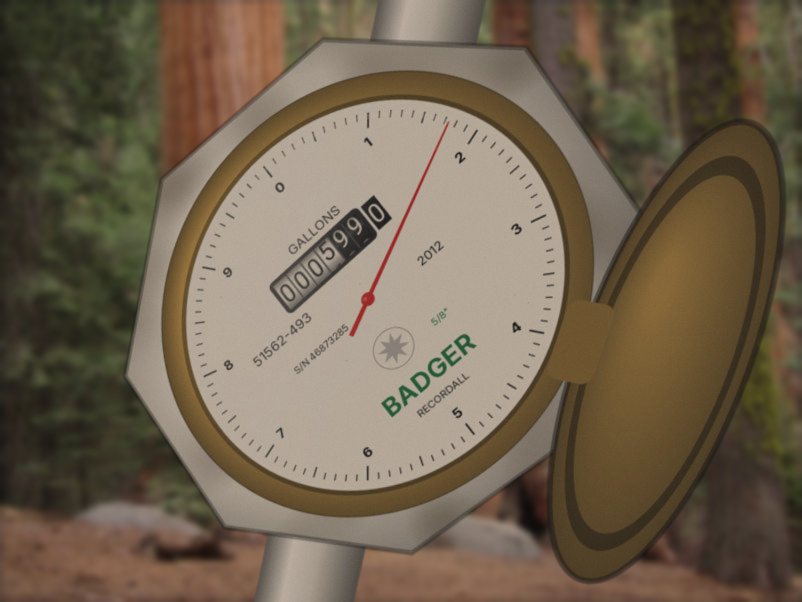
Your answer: 5991.7 gal
